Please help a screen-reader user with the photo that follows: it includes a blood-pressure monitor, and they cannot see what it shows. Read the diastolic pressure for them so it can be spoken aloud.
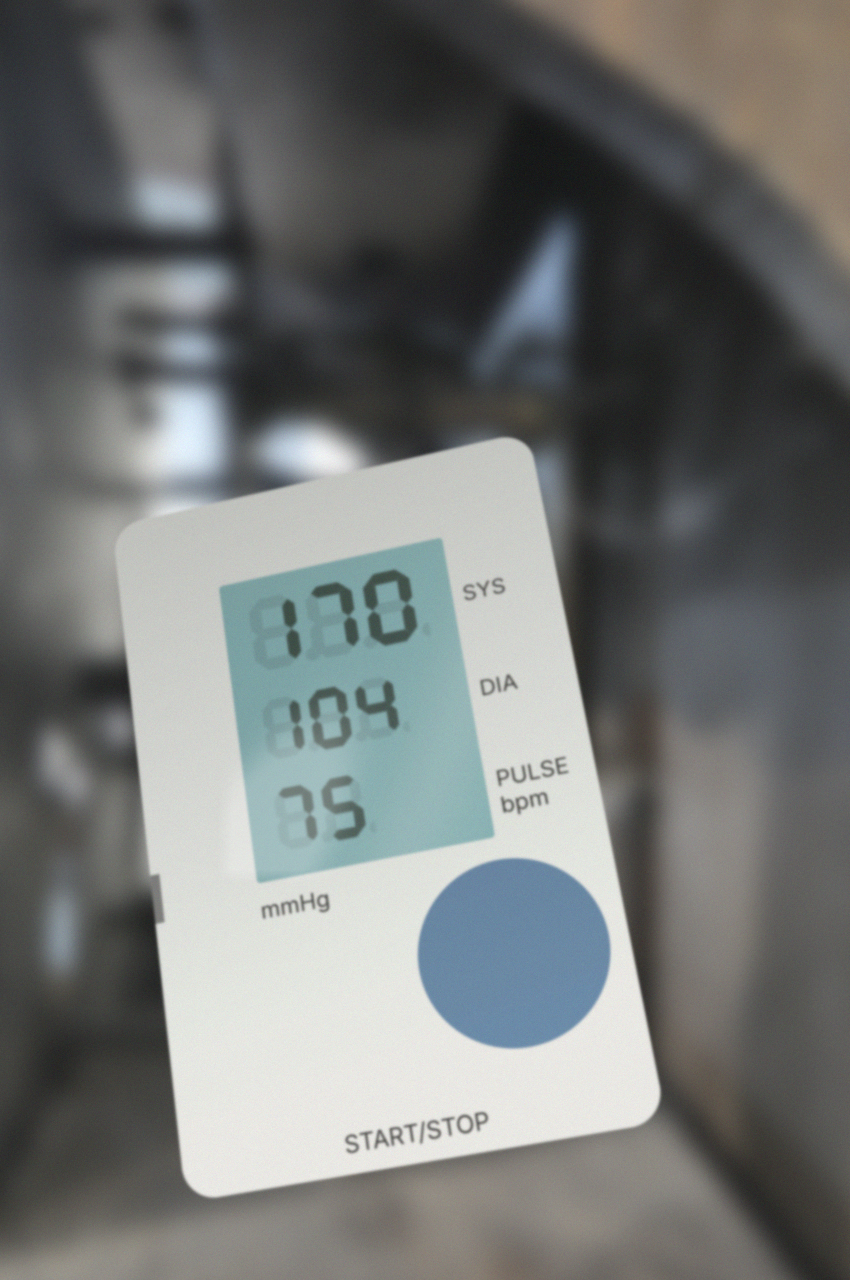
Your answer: 104 mmHg
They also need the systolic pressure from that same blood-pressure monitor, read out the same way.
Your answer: 170 mmHg
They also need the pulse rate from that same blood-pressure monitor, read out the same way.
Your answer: 75 bpm
